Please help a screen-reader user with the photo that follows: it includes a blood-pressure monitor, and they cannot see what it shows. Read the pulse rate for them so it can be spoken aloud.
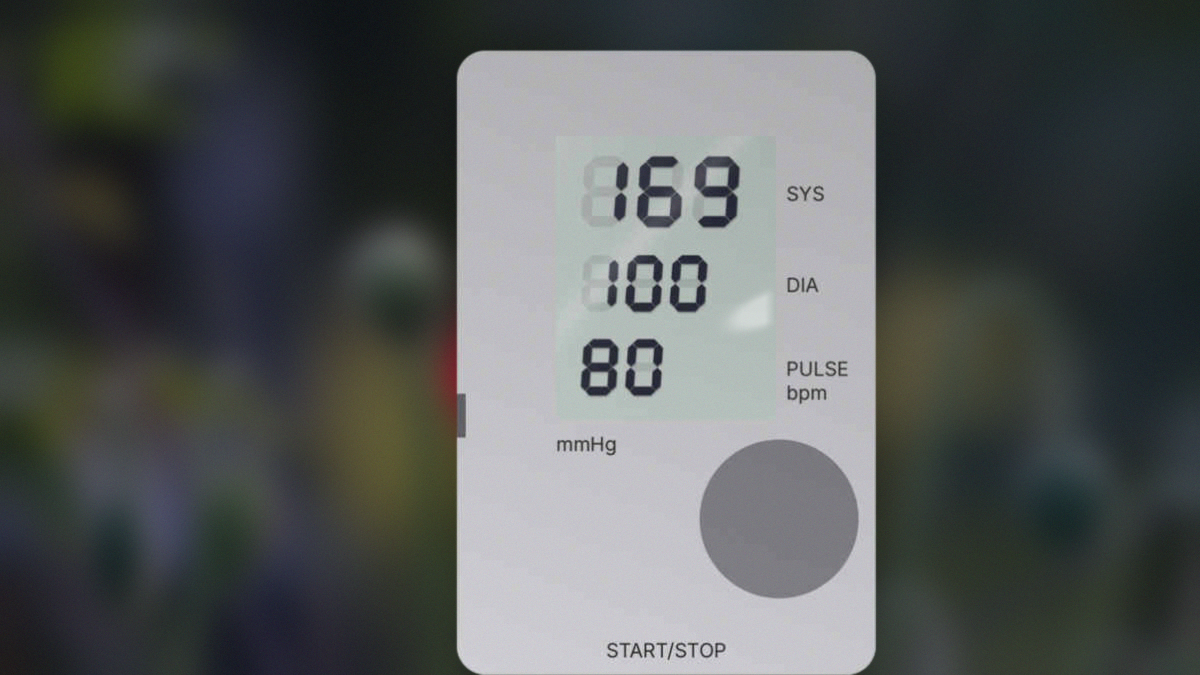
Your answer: 80 bpm
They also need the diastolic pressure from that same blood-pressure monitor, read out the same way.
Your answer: 100 mmHg
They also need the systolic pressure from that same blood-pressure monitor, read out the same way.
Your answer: 169 mmHg
